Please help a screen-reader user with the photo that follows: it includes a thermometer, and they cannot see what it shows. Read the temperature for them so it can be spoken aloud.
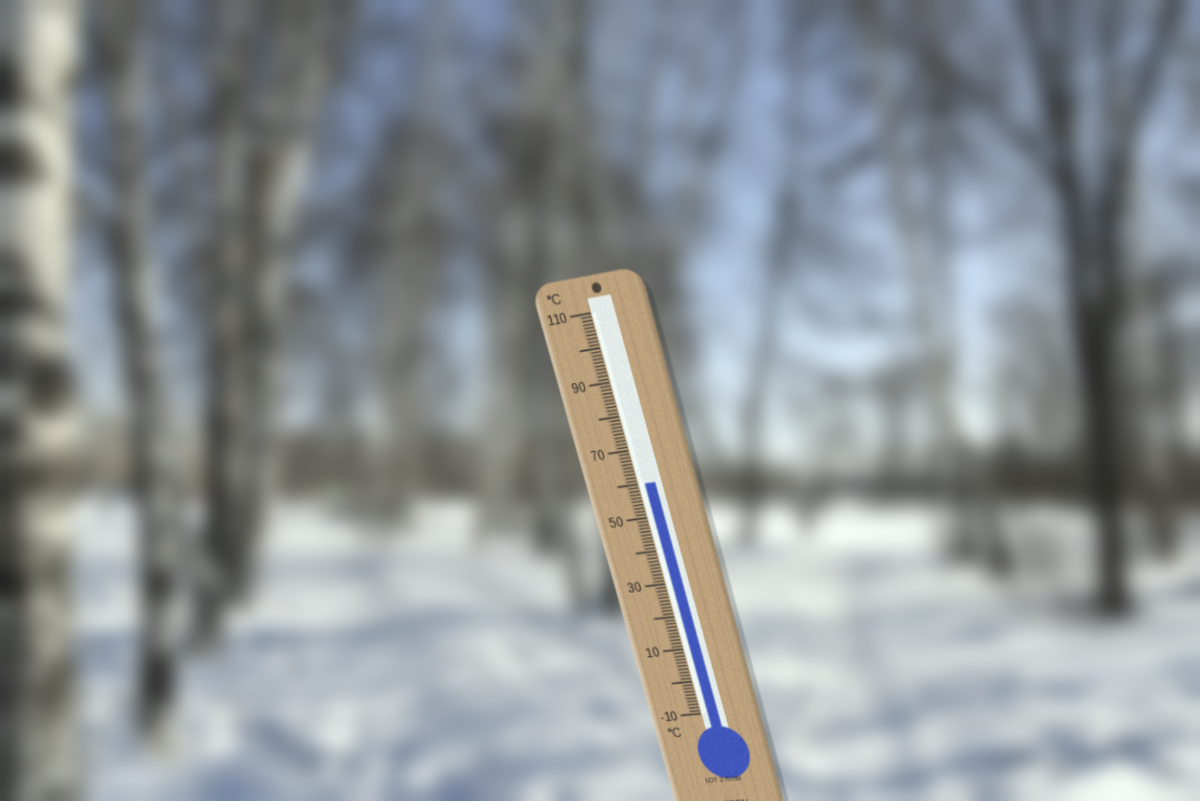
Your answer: 60 °C
